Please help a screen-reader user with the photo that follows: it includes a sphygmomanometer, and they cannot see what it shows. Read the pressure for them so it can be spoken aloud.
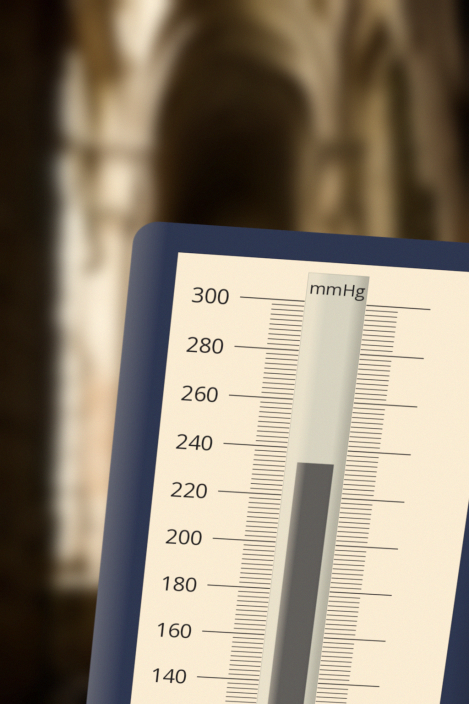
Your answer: 234 mmHg
